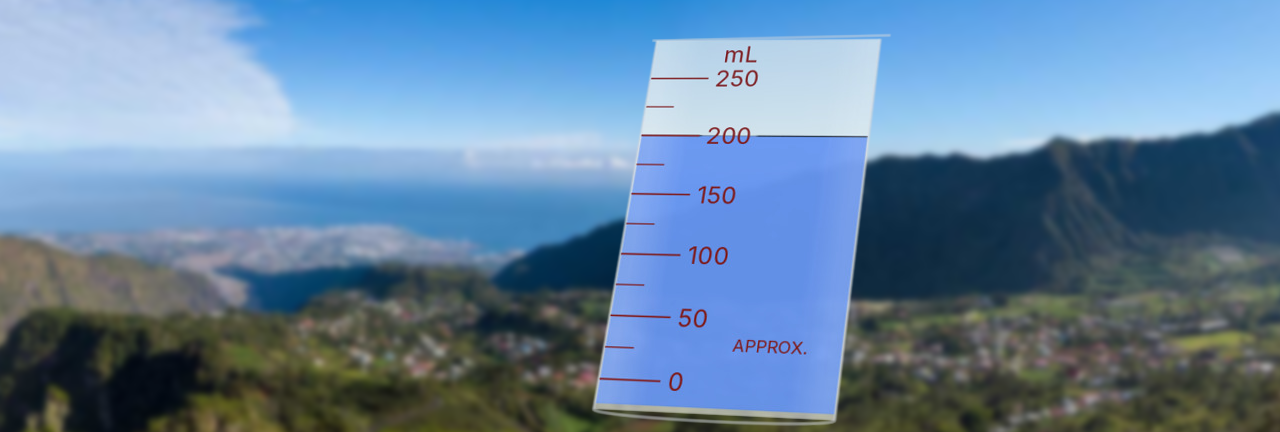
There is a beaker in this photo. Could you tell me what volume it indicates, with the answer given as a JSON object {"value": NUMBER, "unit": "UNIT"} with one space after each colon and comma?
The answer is {"value": 200, "unit": "mL"}
